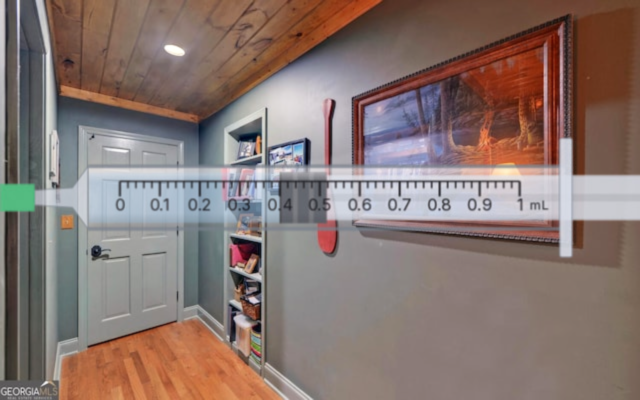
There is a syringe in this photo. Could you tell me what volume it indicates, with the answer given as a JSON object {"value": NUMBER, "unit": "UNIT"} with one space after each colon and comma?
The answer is {"value": 0.4, "unit": "mL"}
